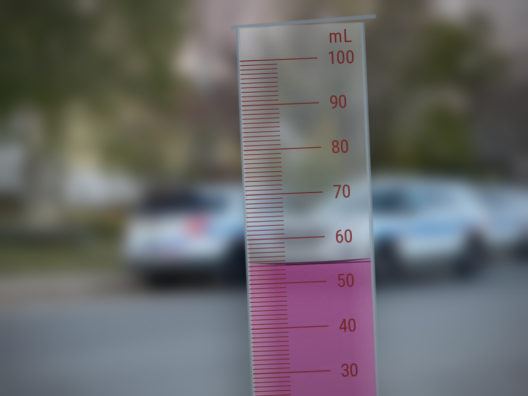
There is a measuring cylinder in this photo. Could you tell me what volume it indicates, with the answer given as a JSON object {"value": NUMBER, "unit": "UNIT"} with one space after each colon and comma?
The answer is {"value": 54, "unit": "mL"}
